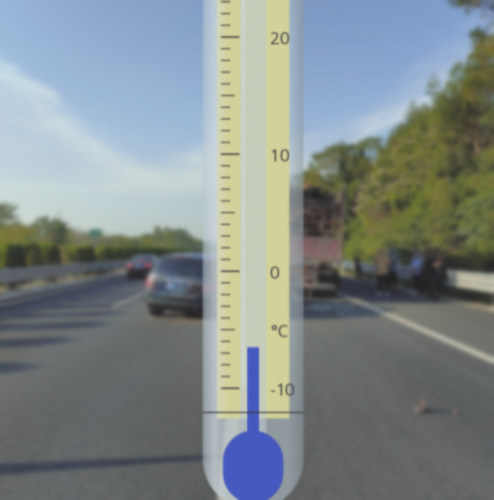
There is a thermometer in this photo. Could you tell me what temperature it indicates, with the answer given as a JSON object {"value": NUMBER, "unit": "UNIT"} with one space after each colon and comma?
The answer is {"value": -6.5, "unit": "°C"}
